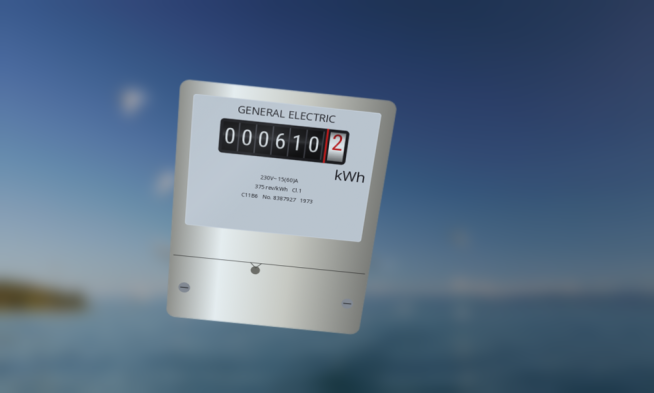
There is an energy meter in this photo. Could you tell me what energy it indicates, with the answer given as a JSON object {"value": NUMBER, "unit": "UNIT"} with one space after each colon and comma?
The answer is {"value": 610.2, "unit": "kWh"}
